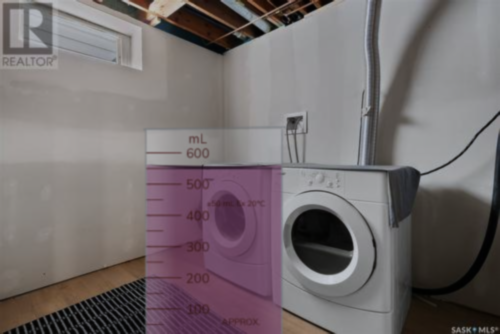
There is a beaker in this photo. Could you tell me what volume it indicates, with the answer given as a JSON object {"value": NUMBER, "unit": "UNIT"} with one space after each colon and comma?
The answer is {"value": 550, "unit": "mL"}
